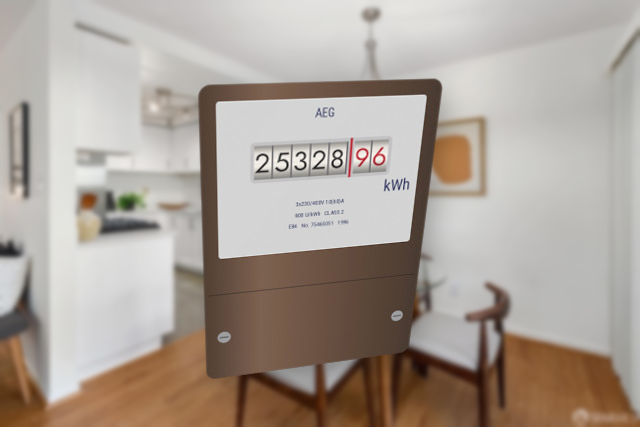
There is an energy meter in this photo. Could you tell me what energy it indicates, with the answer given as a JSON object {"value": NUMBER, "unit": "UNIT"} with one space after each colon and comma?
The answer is {"value": 25328.96, "unit": "kWh"}
